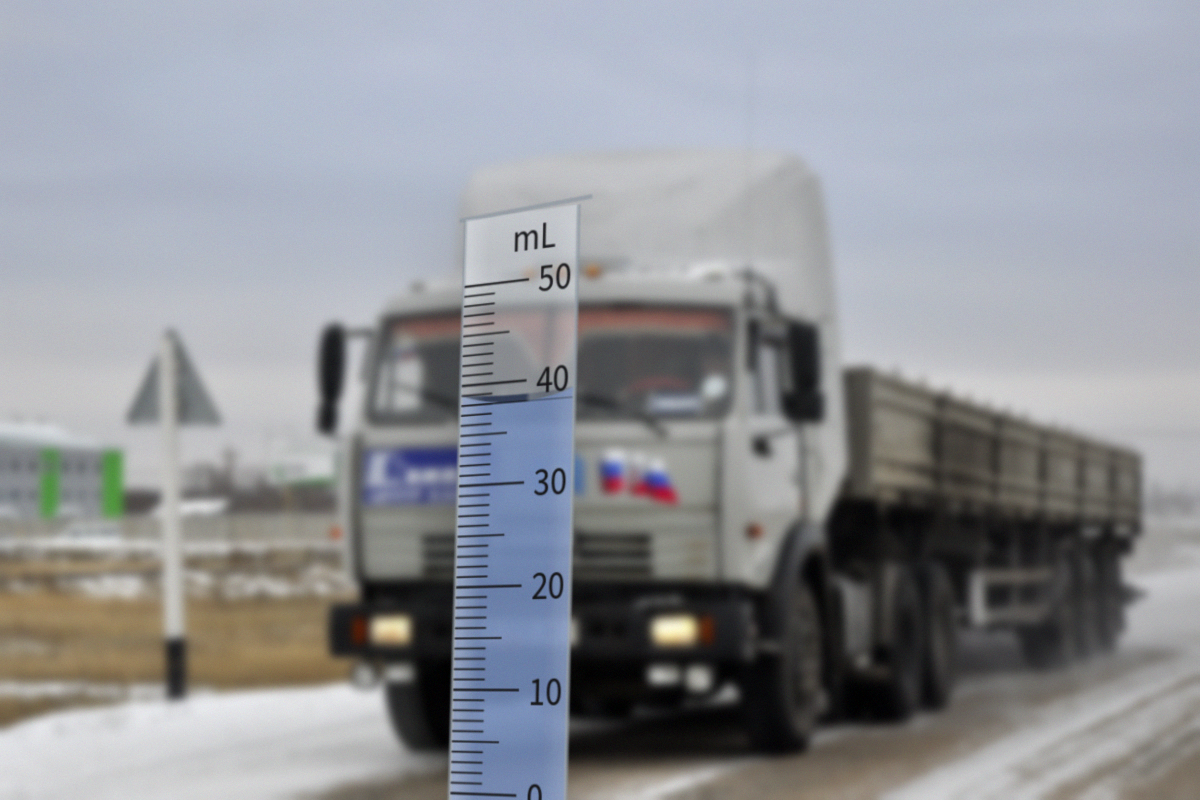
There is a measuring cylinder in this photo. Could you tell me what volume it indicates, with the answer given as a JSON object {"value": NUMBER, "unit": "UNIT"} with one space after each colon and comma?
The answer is {"value": 38, "unit": "mL"}
